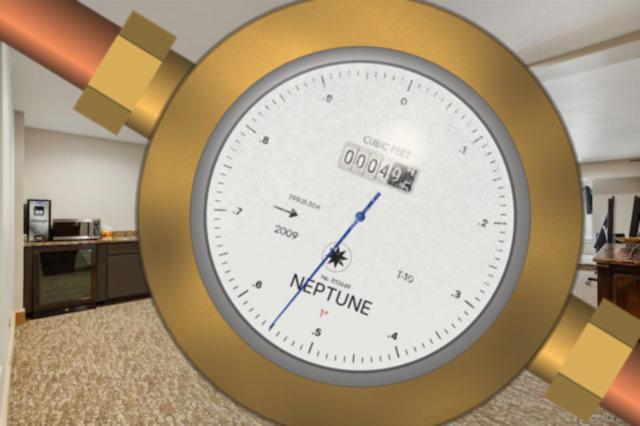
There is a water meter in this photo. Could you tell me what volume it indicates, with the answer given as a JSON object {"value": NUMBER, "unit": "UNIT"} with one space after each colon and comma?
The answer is {"value": 494.55, "unit": "ft³"}
